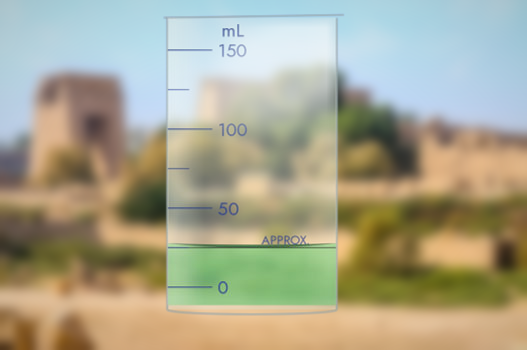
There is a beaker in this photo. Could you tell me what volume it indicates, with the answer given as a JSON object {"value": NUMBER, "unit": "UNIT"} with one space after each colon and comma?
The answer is {"value": 25, "unit": "mL"}
